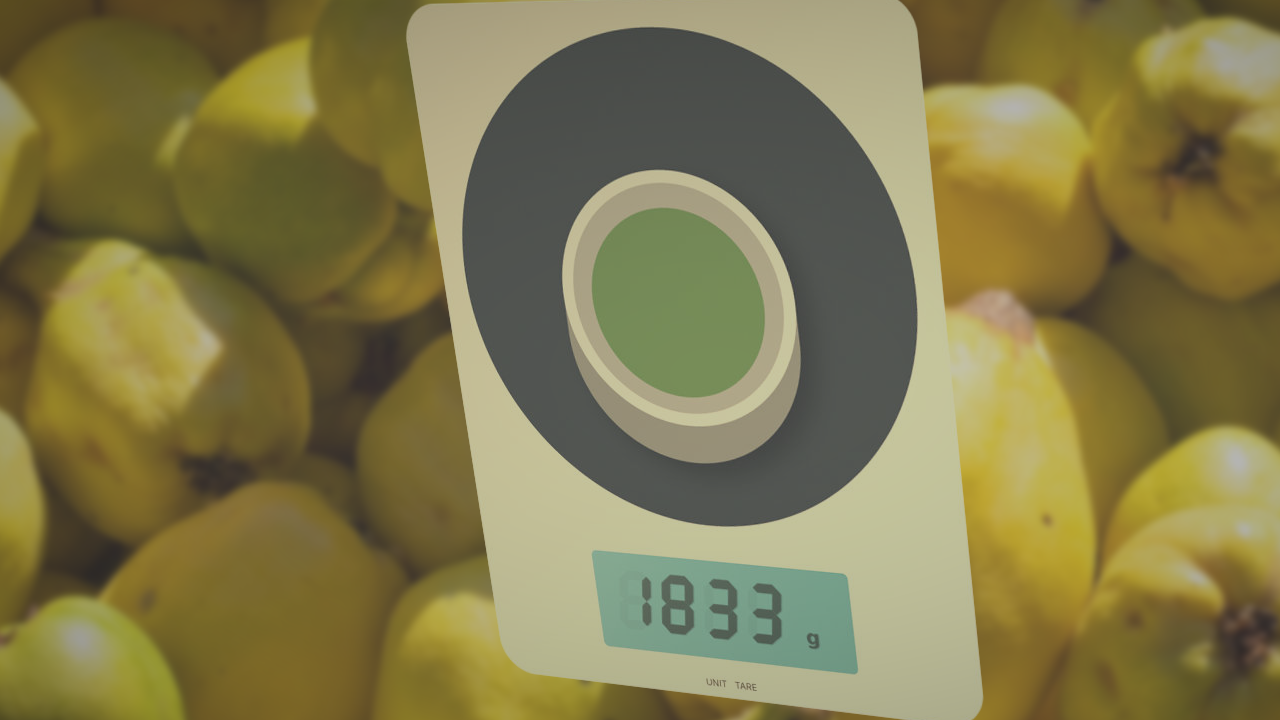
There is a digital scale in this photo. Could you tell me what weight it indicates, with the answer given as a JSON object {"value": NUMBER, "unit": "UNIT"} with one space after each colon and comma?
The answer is {"value": 1833, "unit": "g"}
